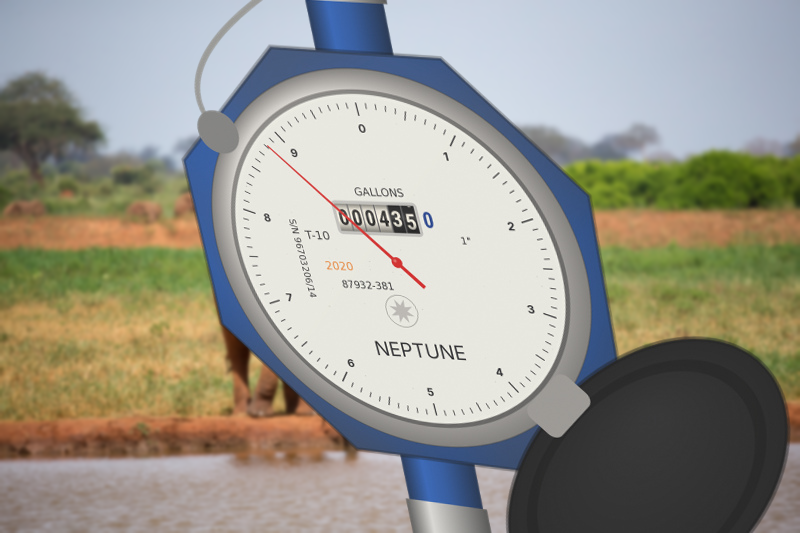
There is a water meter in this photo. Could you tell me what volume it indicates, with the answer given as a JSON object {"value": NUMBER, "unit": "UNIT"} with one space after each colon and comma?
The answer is {"value": 4348.8, "unit": "gal"}
